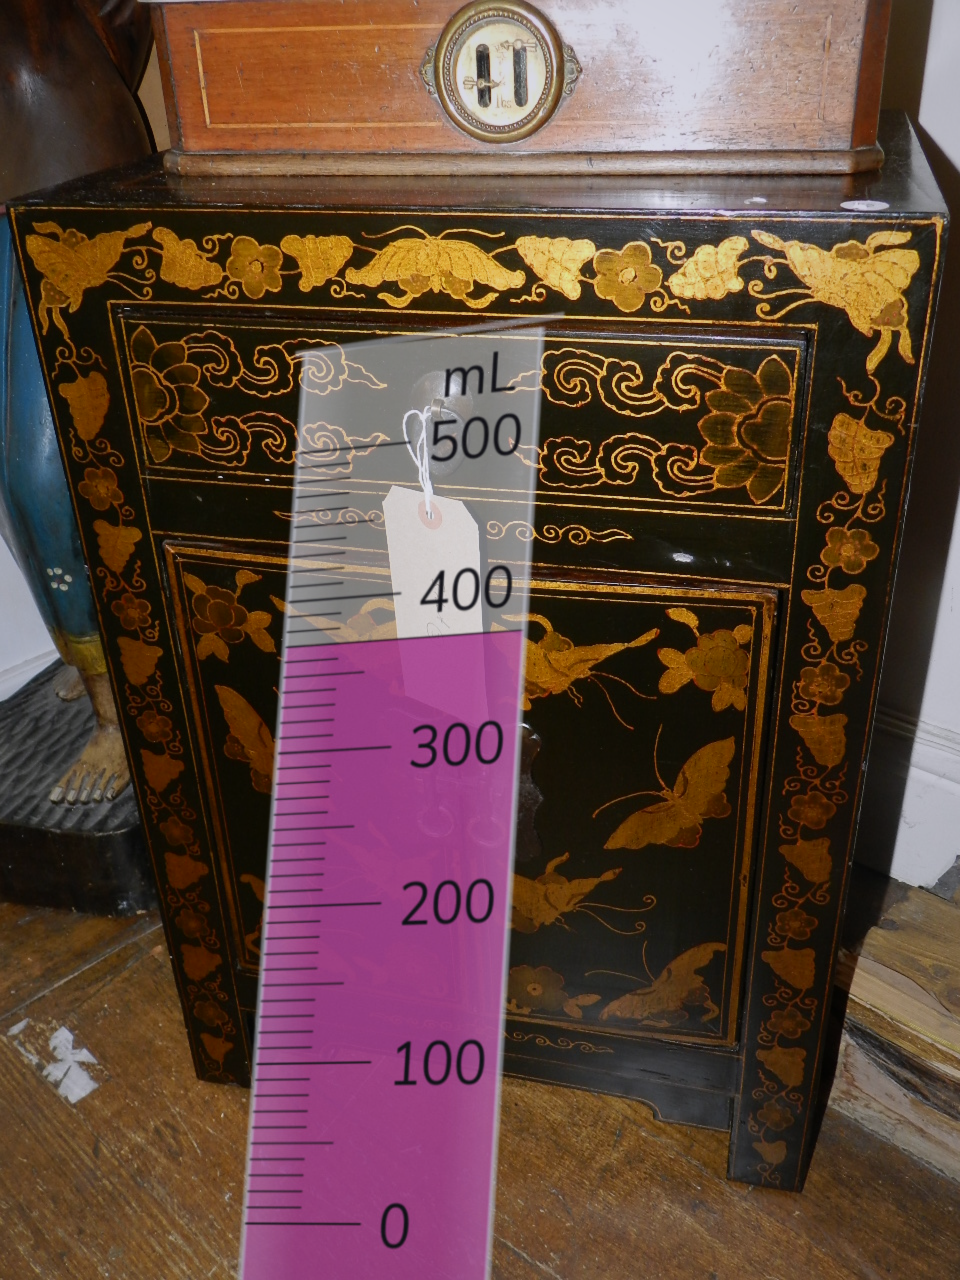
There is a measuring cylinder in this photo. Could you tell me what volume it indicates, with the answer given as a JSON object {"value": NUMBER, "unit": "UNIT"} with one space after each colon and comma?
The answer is {"value": 370, "unit": "mL"}
